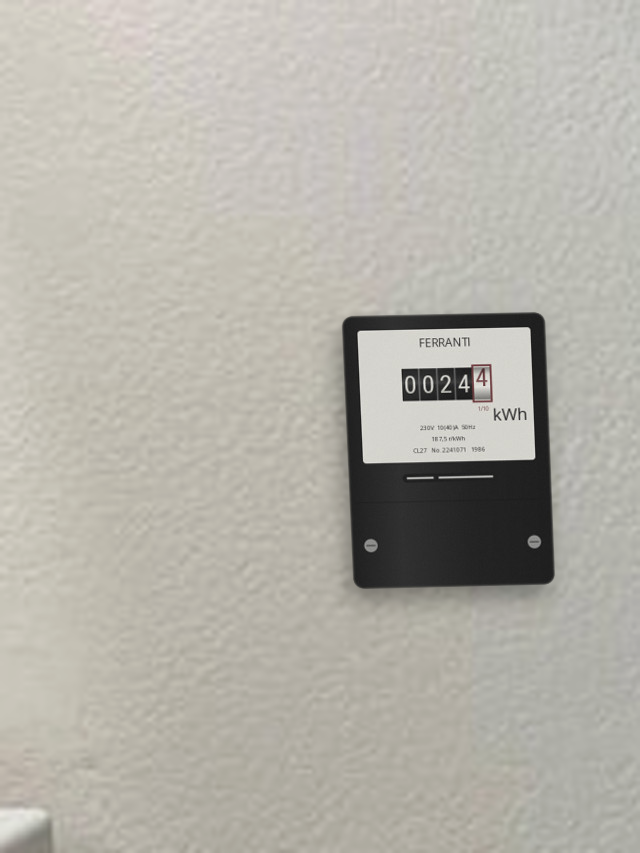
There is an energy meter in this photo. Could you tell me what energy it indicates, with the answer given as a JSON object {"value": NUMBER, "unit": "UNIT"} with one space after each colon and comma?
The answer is {"value": 24.4, "unit": "kWh"}
